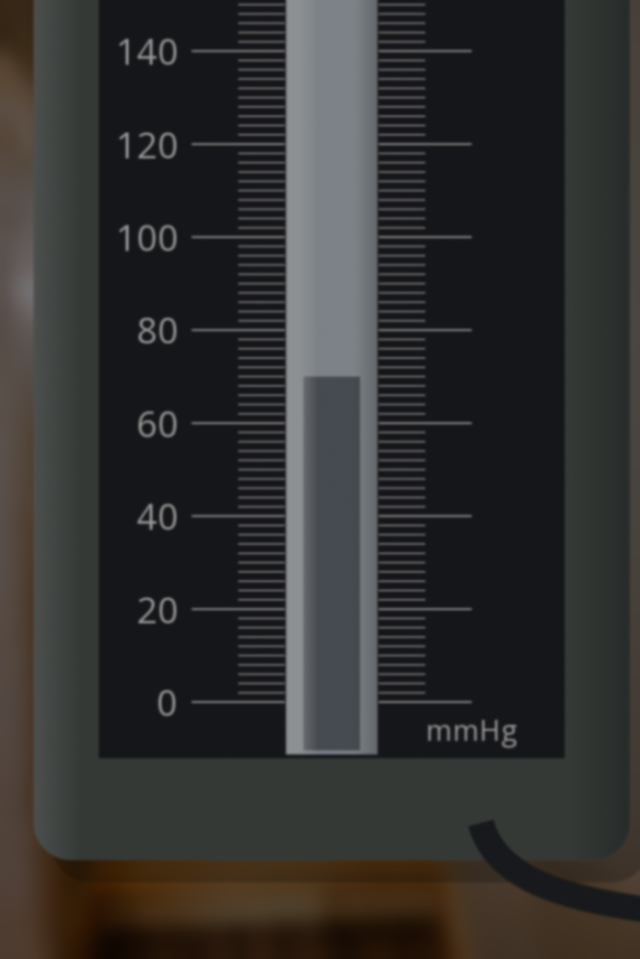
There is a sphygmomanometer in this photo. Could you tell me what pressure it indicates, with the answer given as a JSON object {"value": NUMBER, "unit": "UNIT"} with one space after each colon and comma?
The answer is {"value": 70, "unit": "mmHg"}
